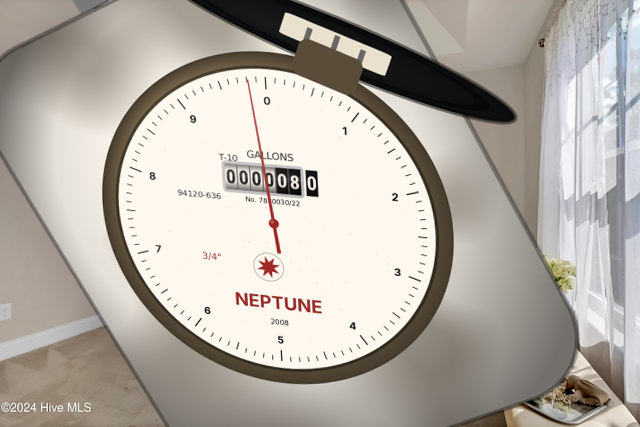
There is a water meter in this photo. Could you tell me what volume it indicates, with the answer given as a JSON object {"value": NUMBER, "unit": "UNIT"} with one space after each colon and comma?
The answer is {"value": 79.8, "unit": "gal"}
